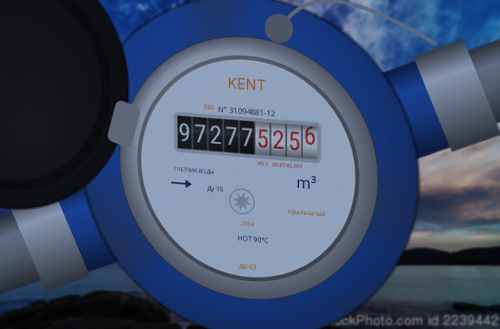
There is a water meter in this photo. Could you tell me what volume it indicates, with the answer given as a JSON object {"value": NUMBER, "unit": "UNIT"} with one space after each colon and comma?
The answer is {"value": 97277.5256, "unit": "m³"}
